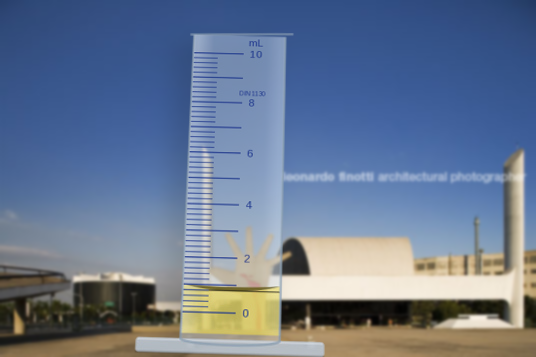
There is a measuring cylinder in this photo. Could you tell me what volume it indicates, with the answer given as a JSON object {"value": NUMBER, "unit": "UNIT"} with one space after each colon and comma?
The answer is {"value": 0.8, "unit": "mL"}
